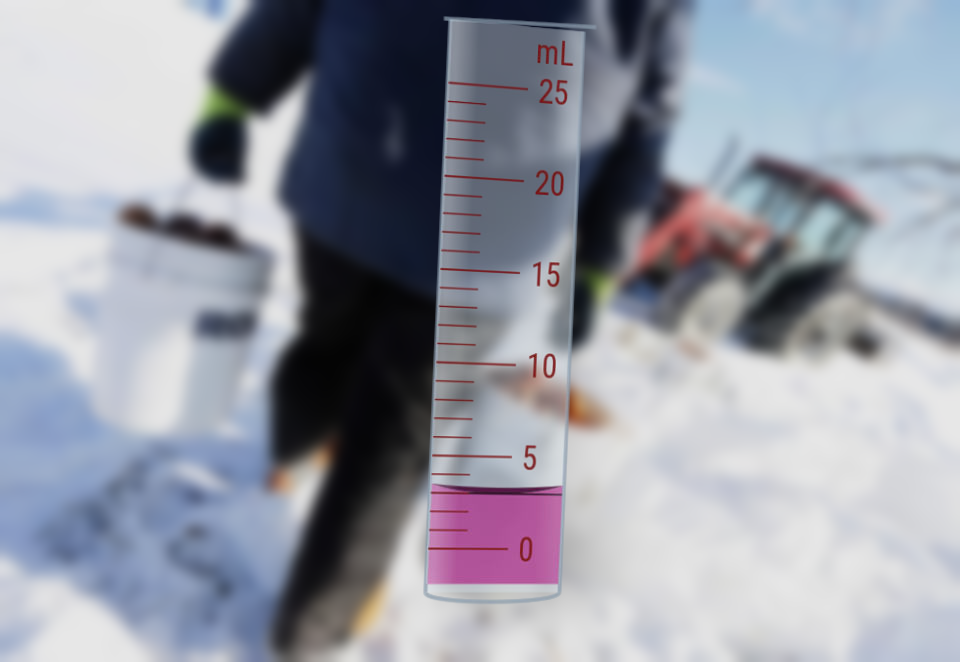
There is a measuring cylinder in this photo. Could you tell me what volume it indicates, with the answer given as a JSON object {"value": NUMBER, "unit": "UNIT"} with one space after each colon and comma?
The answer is {"value": 3, "unit": "mL"}
